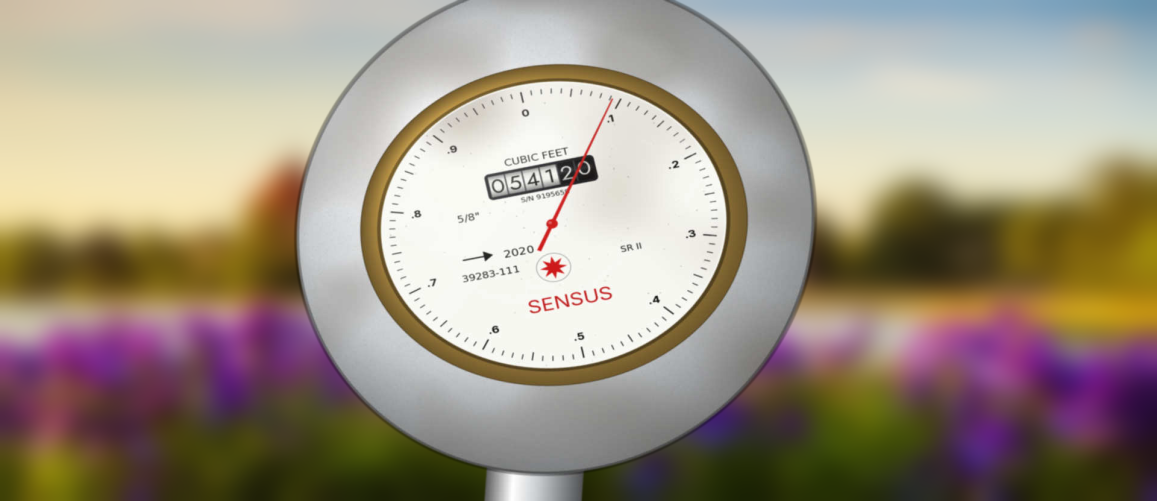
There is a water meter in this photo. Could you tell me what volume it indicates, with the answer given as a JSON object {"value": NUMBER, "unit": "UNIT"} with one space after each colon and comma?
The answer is {"value": 54120.09, "unit": "ft³"}
